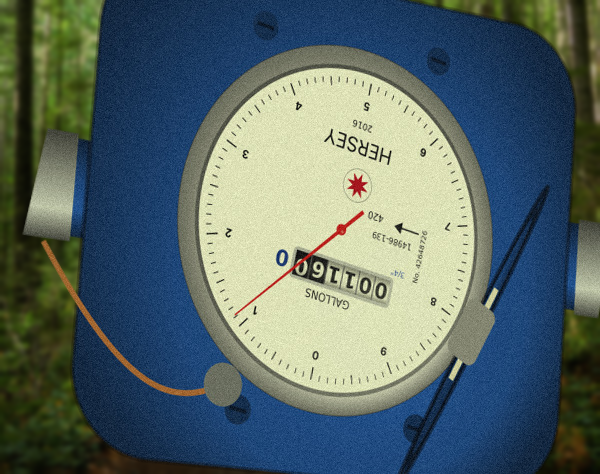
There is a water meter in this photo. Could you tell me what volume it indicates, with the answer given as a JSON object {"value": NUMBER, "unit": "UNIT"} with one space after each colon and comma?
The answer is {"value": 11601.1, "unit": "gal"}
